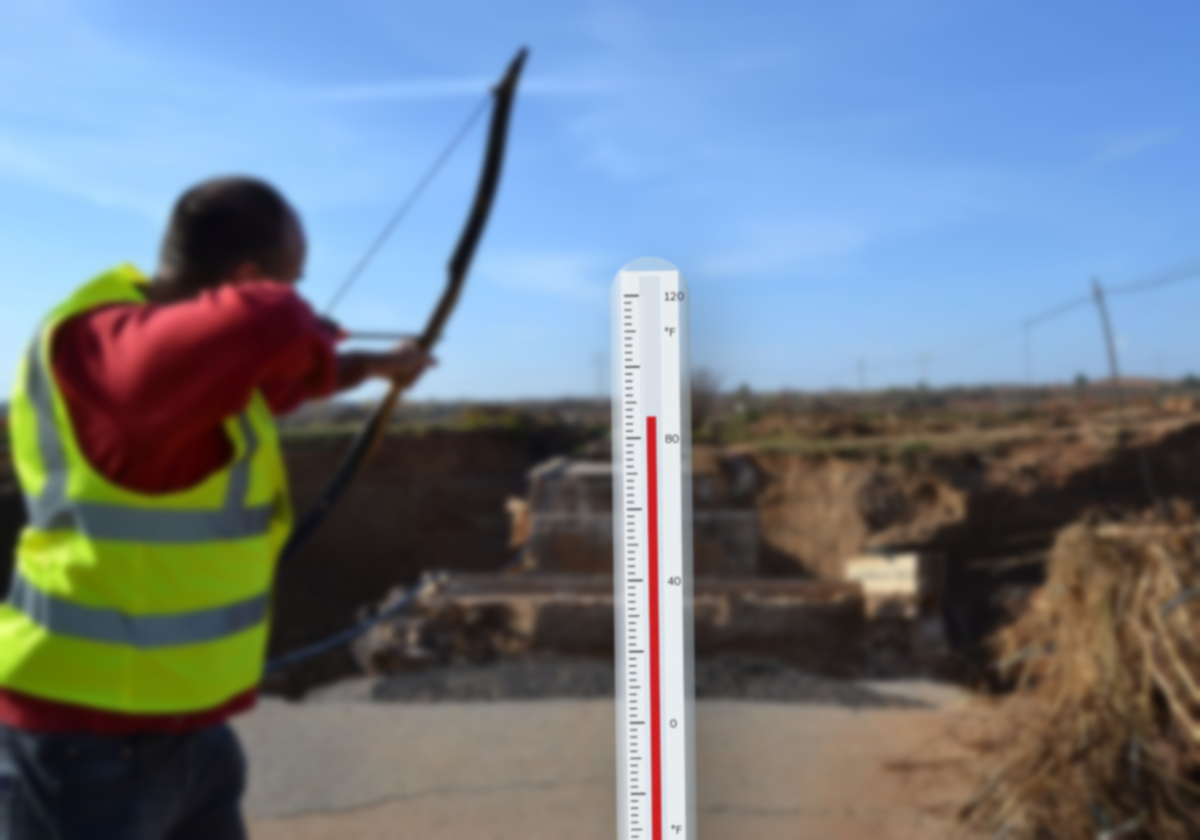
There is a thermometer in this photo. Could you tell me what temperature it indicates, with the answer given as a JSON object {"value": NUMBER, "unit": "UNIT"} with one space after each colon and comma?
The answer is {"value": 86, "unit": "°F"}
